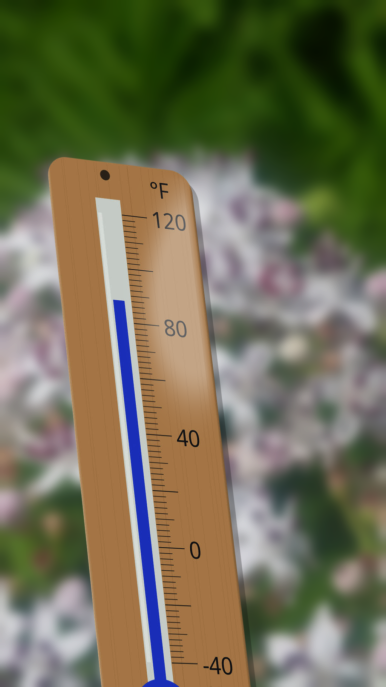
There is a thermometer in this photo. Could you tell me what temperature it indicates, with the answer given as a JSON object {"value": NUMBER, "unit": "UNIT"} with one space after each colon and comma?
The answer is {"value": 88, "unit": "°F"}
